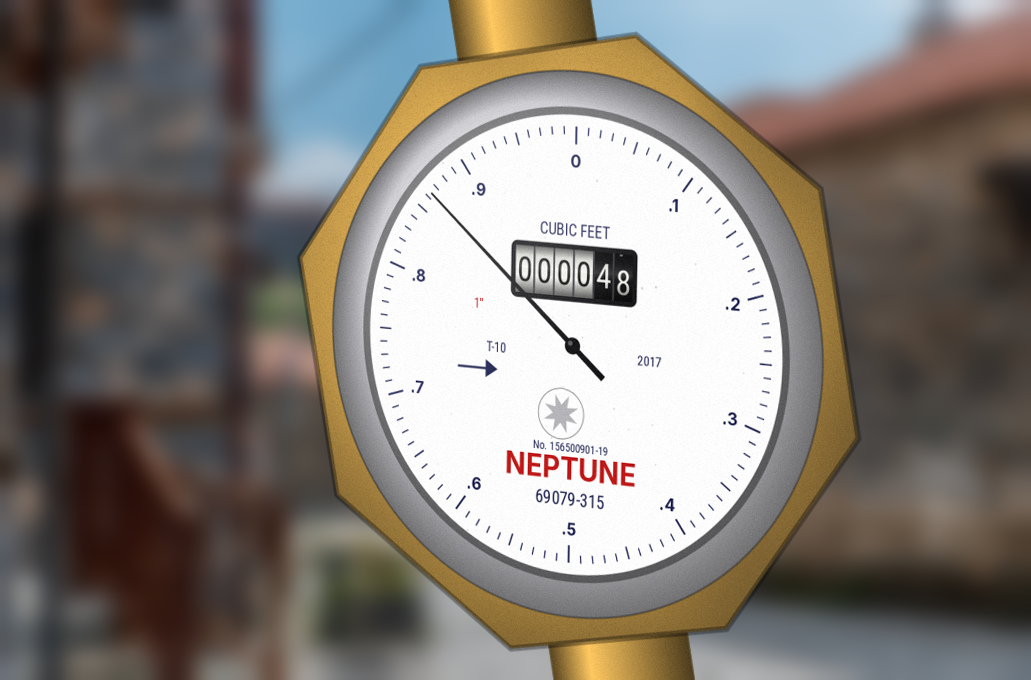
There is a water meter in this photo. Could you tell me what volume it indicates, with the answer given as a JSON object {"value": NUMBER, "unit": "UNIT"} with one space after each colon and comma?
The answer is {"value": 47.86, "unit": "ft³"}
